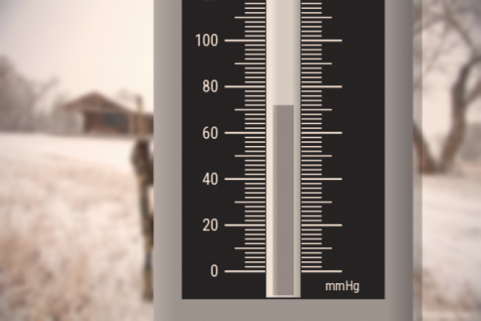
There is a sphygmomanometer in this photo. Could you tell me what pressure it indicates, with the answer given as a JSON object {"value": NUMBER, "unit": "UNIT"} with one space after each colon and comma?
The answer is {"value": 72, "unit": "mmHg"}
